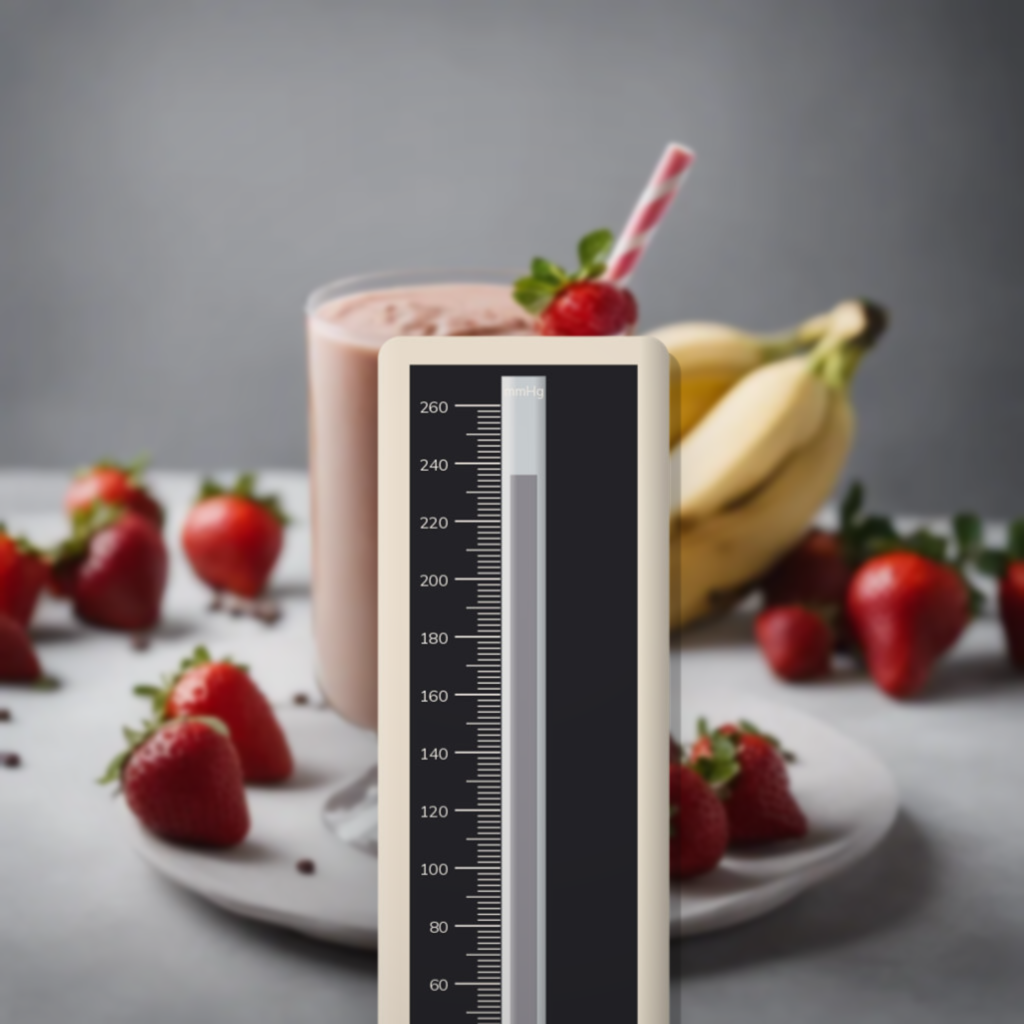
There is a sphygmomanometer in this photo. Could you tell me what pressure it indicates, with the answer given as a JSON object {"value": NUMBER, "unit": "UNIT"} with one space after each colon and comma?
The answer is {"value": 236, "unit": "mmHg"}
